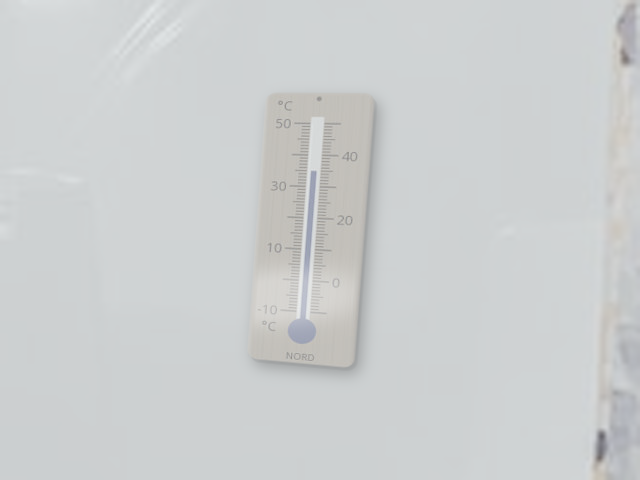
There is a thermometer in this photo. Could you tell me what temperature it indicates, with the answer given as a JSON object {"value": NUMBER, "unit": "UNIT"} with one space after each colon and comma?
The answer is {"value": 35, "unit": "°C"}
